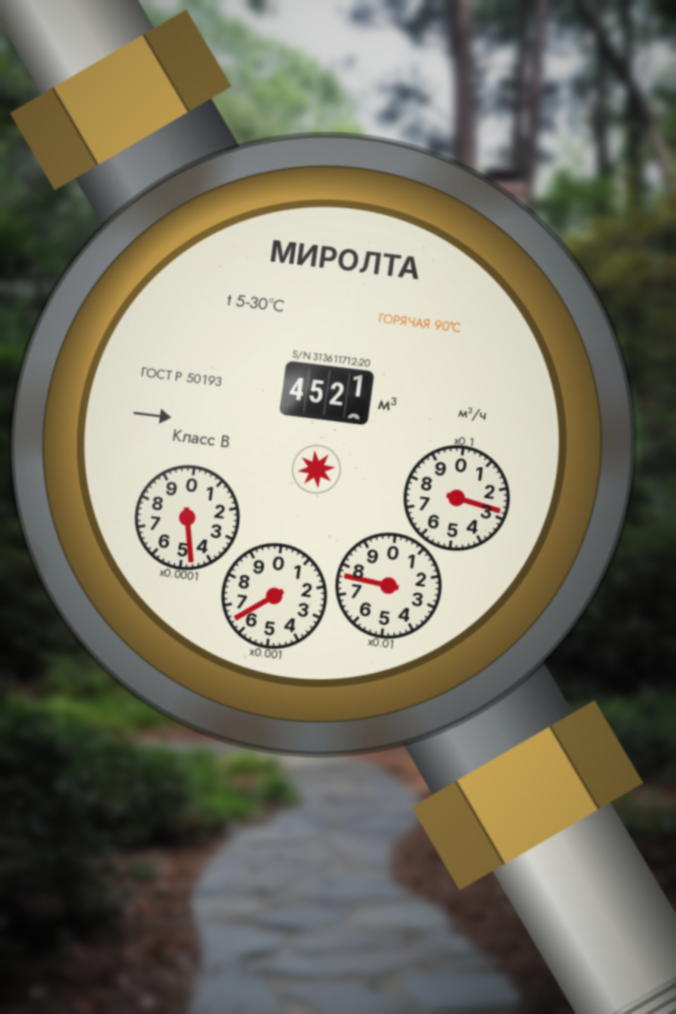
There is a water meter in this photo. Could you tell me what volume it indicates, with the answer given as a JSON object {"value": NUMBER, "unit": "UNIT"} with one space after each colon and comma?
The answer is {"value": 4521.2764, "unit": "m³"}
